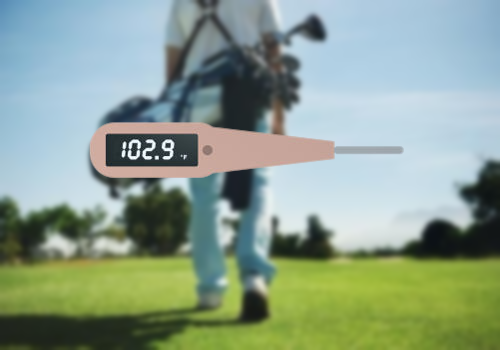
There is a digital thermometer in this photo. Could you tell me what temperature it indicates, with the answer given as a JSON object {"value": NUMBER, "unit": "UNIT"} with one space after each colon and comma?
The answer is {"value": 102.9, "unit": "°F"}
